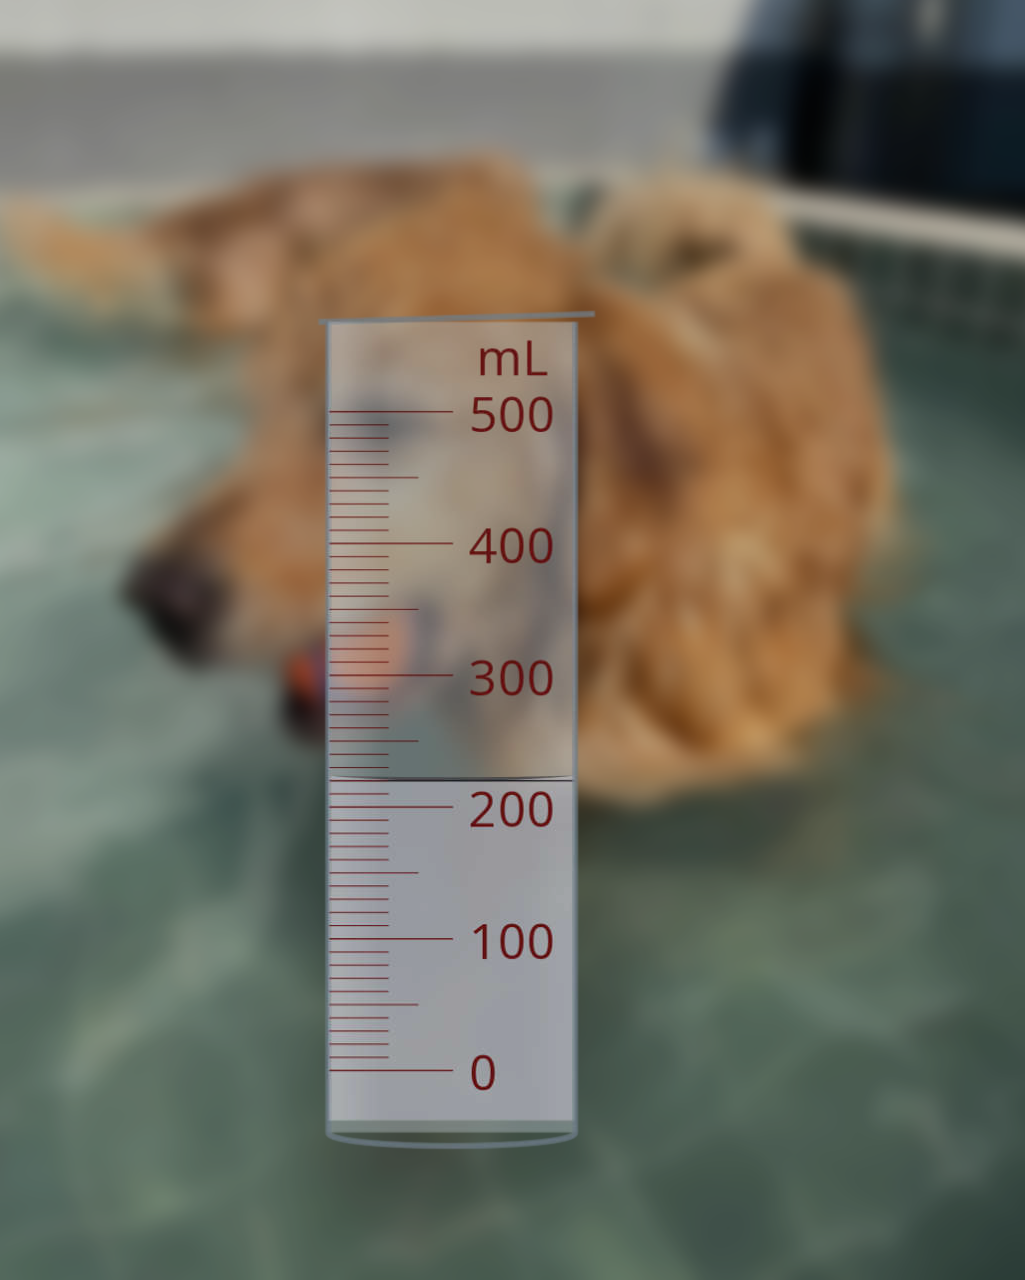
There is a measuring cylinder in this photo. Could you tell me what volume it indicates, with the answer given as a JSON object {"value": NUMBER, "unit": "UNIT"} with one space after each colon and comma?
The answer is {"value": 220, "unit": "mL"}
